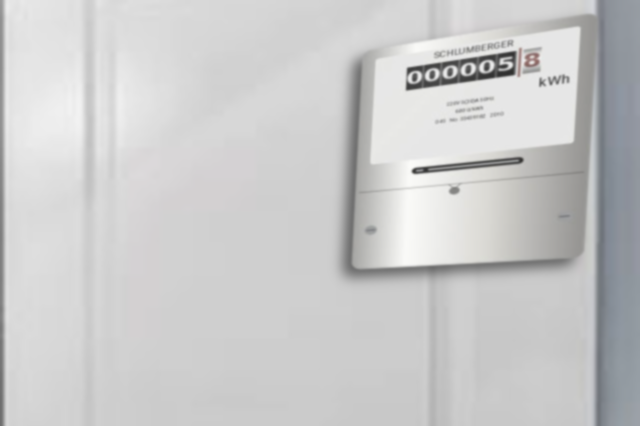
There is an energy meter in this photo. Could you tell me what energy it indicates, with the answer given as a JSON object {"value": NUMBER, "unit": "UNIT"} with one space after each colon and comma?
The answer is {"value": 5.8, "unit": "kWh"}
